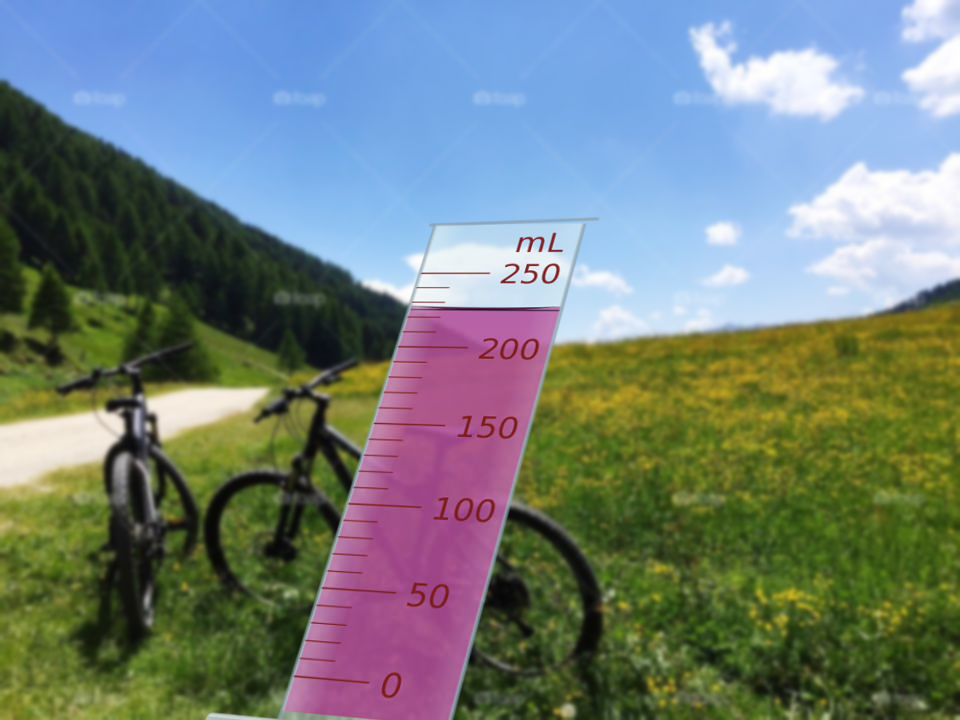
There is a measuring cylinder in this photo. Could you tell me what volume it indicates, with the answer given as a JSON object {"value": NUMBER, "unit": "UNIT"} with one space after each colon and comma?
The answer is {"value": 225, "unit": "mL"}
